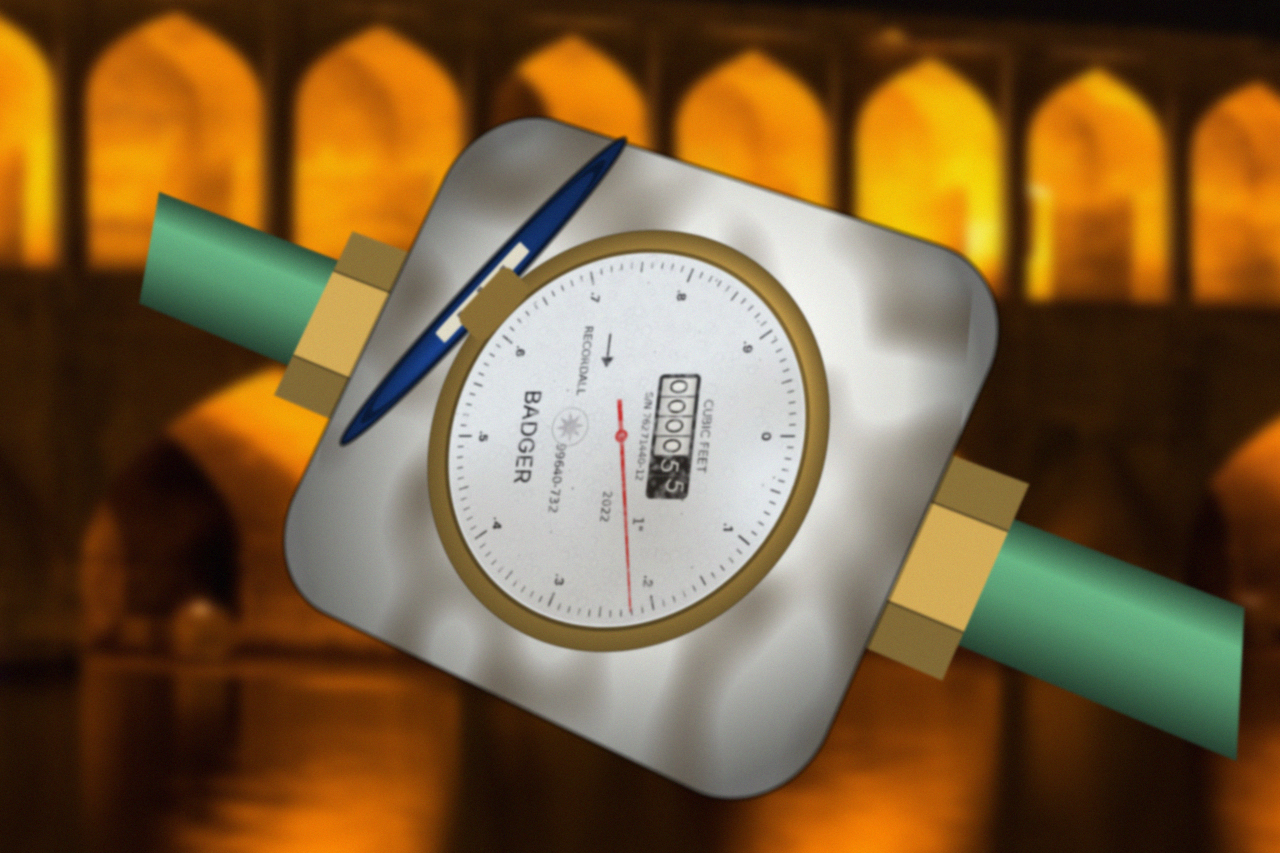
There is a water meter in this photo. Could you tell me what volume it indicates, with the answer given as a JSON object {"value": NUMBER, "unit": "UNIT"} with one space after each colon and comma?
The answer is {"value": 55.22, "unit": "ft³"}
